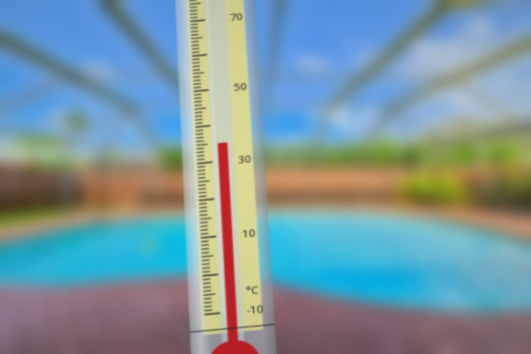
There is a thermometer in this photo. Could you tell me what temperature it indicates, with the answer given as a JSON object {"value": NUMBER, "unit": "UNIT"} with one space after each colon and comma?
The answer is {"value": 35, "unit": "°C"}
